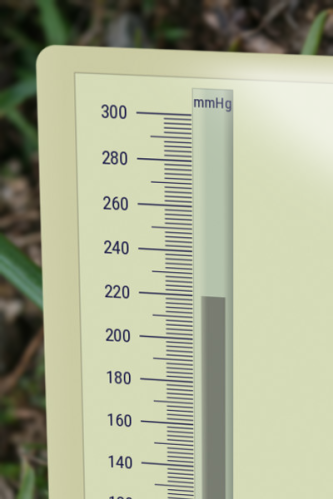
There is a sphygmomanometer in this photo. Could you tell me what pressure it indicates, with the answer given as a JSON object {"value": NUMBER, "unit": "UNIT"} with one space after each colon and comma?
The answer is {"value": 220, "unit": "mmHg"}
